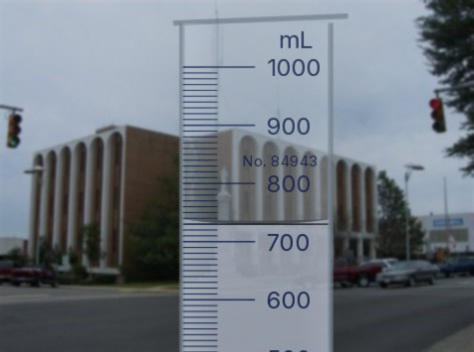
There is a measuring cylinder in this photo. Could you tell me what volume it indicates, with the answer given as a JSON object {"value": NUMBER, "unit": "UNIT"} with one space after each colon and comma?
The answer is {"value": 730, "unit": "mL"}
